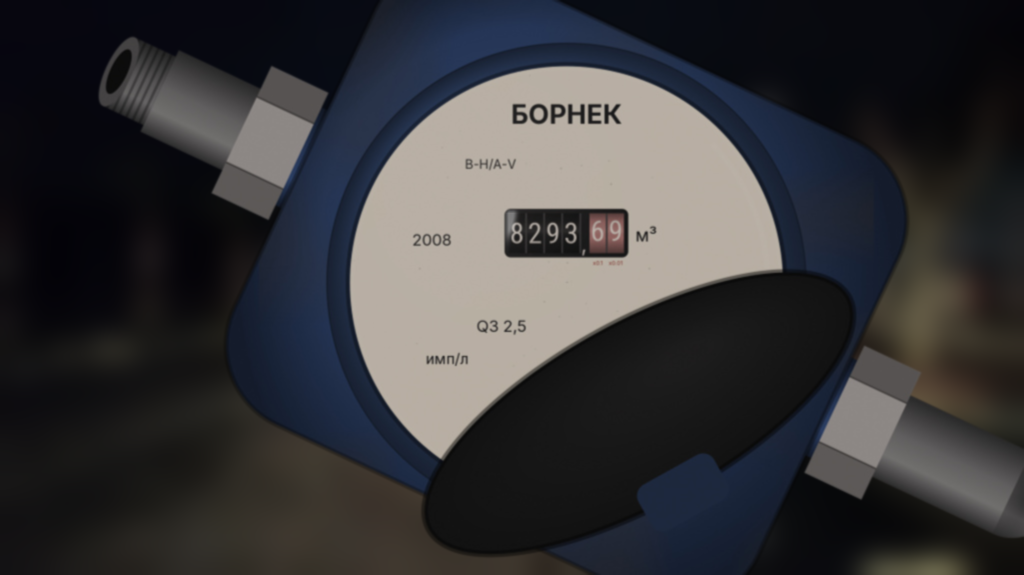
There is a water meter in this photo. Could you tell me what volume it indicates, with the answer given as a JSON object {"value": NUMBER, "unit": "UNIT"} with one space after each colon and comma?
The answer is {"value": 8293.69, "unit": "m³"}
